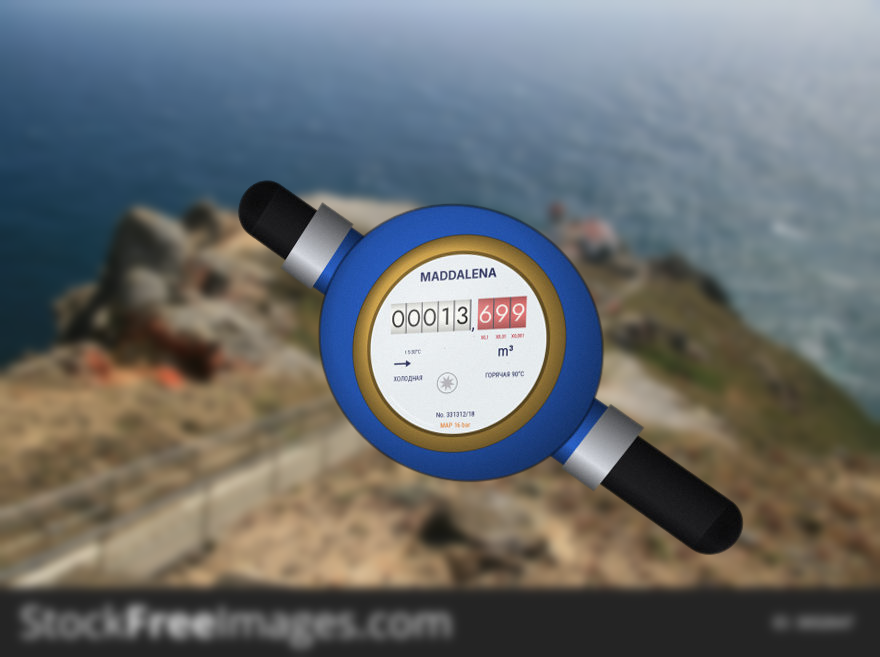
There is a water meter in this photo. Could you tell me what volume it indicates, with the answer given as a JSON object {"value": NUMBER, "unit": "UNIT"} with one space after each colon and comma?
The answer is {"value": 13.699, "unit": "m³"}
